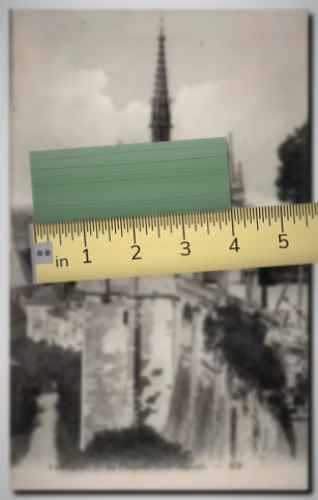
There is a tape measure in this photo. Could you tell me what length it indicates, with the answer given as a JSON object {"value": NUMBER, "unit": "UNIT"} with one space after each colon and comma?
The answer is {"value": 4, "unit": "in"}
